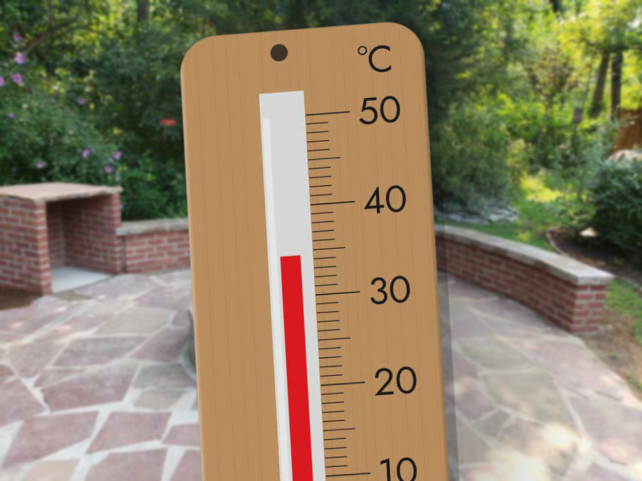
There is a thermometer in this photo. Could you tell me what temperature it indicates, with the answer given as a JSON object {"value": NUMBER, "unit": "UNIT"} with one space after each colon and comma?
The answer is {"value": 34.5, "unit": "°C"}
